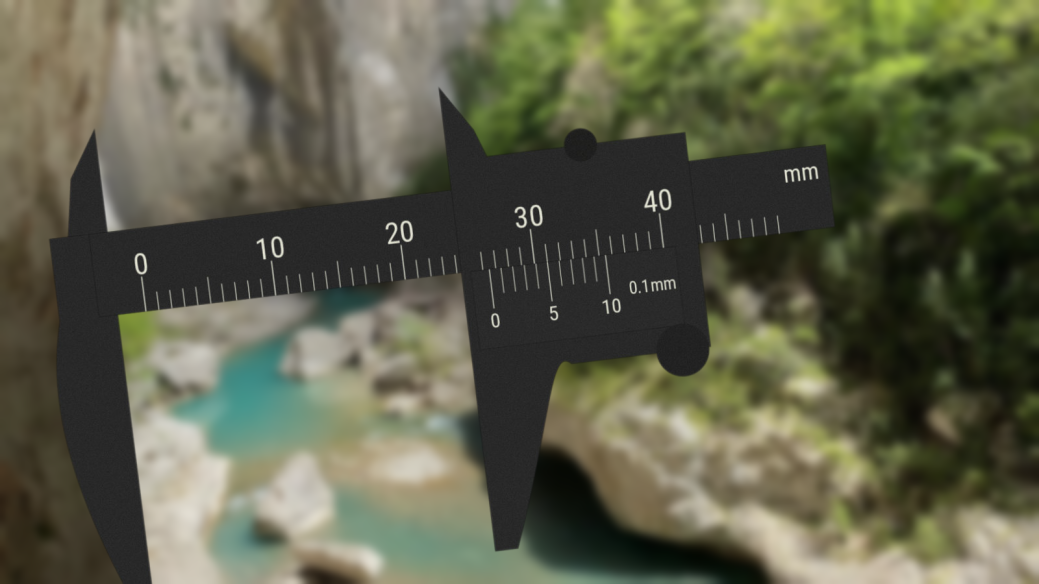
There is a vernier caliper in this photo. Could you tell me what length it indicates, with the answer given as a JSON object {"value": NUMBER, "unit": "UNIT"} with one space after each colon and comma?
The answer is {"value": 26.5, "unit": "mm"}
